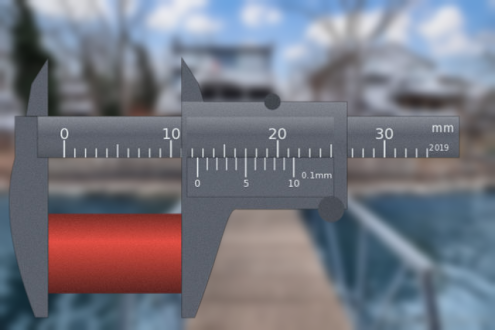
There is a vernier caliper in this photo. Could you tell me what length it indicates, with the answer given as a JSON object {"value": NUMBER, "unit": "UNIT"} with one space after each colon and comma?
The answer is {"value": 12.5, "unit": "mm"}
